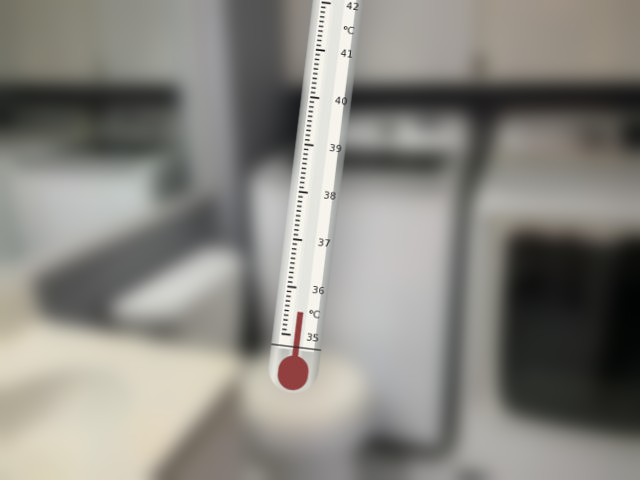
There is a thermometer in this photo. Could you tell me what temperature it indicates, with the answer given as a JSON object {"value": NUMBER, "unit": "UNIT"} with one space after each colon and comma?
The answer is {"value": 35.5, "unit": "°C"}
